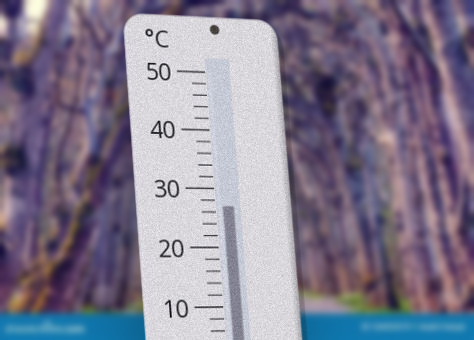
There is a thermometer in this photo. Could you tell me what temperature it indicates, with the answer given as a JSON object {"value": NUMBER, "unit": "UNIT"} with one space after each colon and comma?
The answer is {"value": 27, "unit": "°C"}
